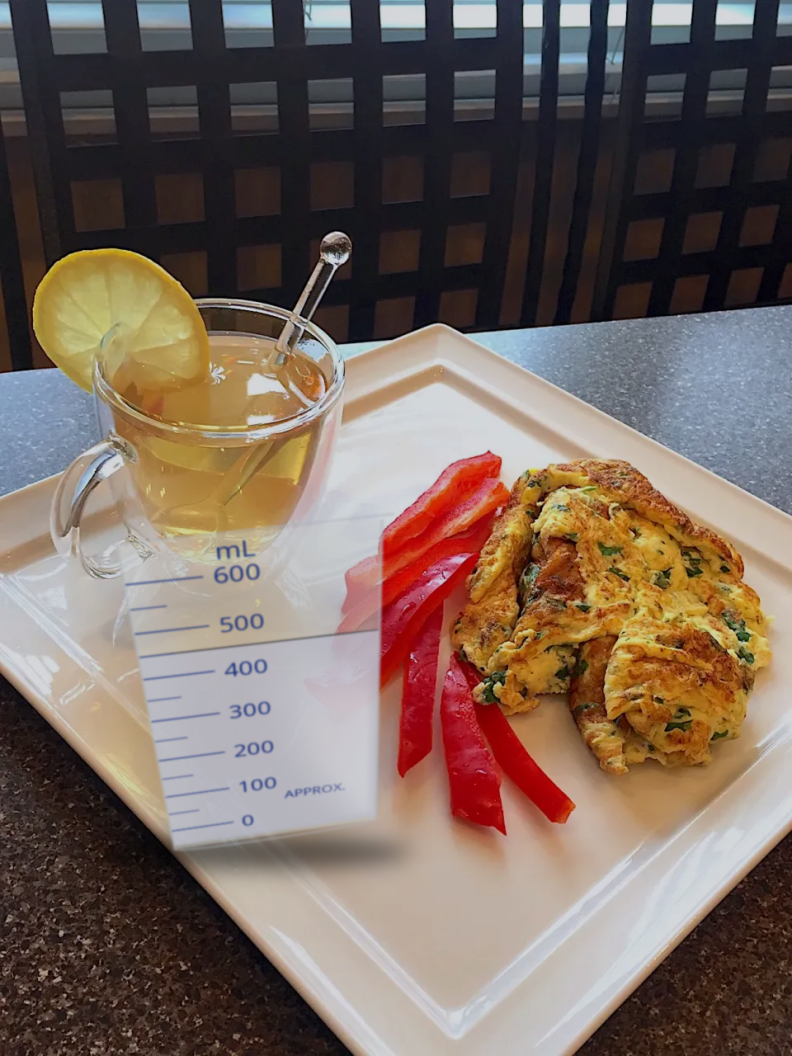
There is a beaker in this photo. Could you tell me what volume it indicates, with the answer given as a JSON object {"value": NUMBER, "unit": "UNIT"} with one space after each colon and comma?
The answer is {"value": 450, "unit": "mL"}
